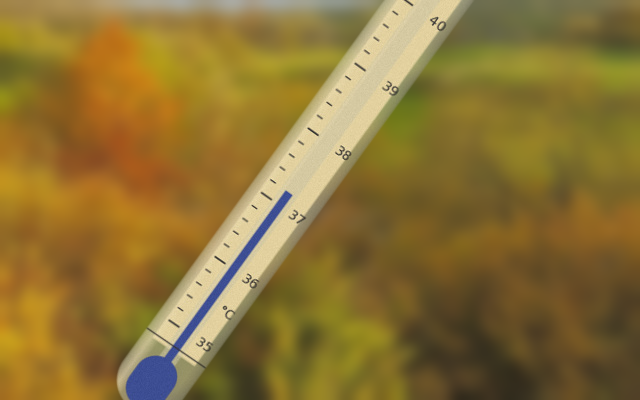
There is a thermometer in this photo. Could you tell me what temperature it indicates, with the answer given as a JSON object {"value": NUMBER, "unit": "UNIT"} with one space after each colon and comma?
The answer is {"value": 37.2, "unit": "°C"}
